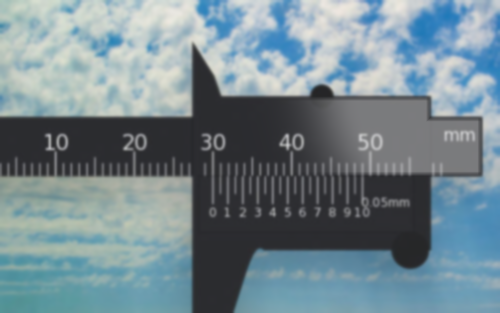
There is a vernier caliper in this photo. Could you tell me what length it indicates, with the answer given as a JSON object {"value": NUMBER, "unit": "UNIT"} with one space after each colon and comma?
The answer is {"value": 30.0, "unit": "mm"}
